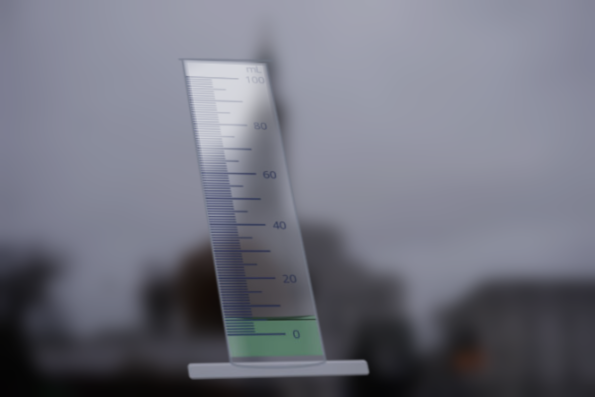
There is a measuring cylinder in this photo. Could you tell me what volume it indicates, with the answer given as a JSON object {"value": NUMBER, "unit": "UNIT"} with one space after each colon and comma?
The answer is {"value": 5, "unit": "mL"}
